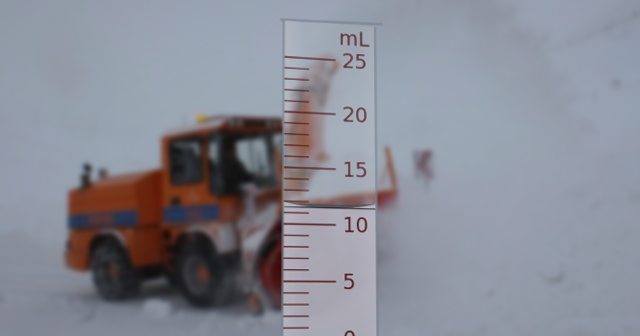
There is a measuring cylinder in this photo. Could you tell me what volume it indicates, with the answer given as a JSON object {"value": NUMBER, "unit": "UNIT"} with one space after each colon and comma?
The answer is {"value": 11.5, "unit": "mL"}
